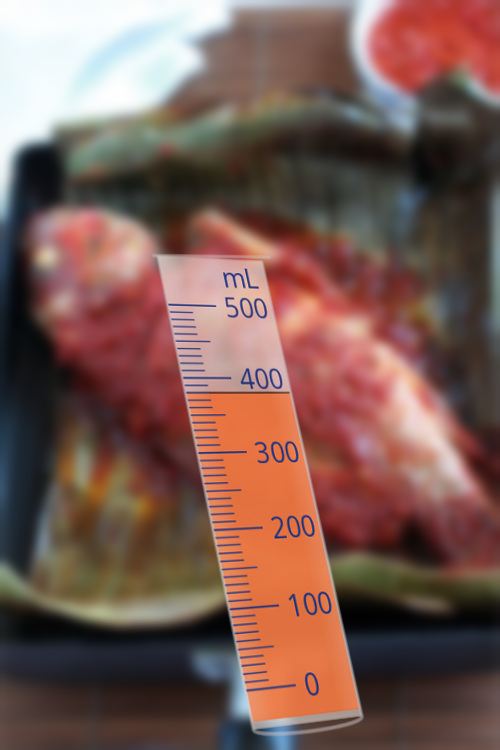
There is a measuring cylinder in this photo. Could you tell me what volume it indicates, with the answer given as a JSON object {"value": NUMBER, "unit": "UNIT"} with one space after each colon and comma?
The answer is {"value": 380, "unit": "mL"}
